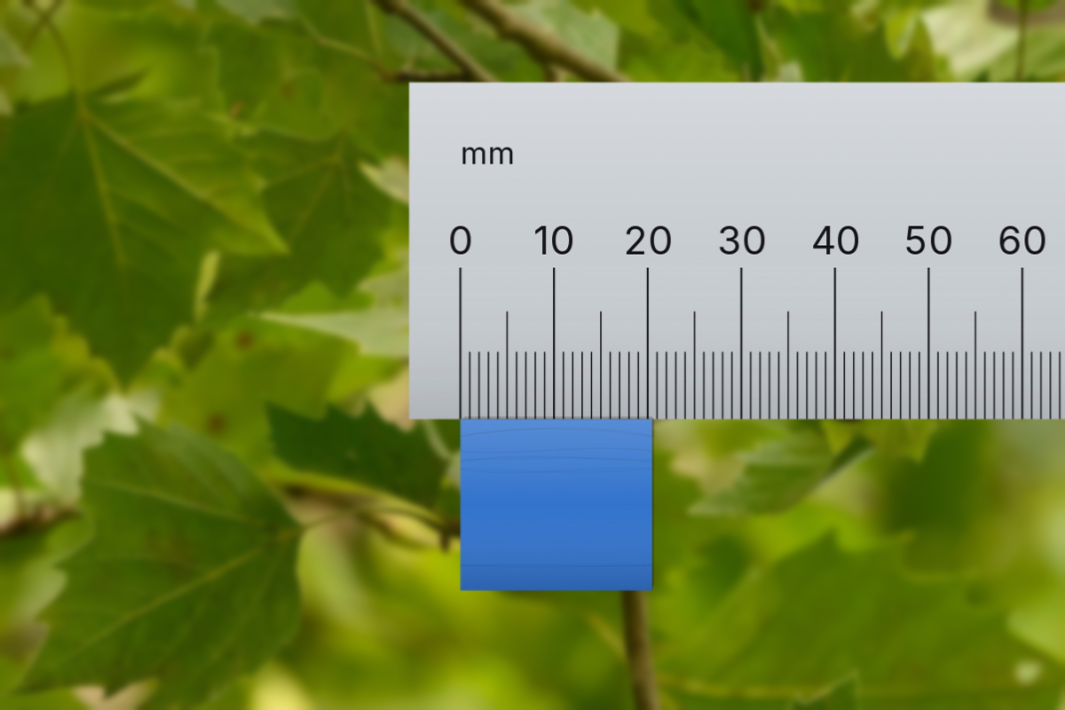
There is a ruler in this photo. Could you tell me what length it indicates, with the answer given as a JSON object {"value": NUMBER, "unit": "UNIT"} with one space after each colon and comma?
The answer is {"value": 20.5, "unit": "mm"}
